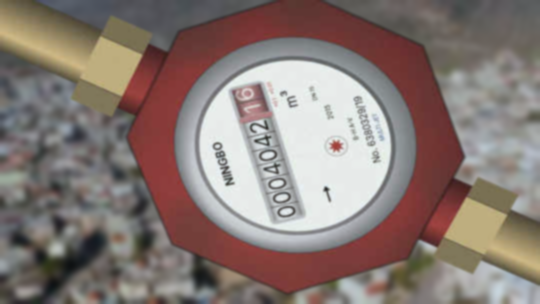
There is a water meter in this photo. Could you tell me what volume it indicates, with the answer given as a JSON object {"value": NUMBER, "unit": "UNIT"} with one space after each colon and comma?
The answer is {"value": 4042.16, "unit": "m³"}
